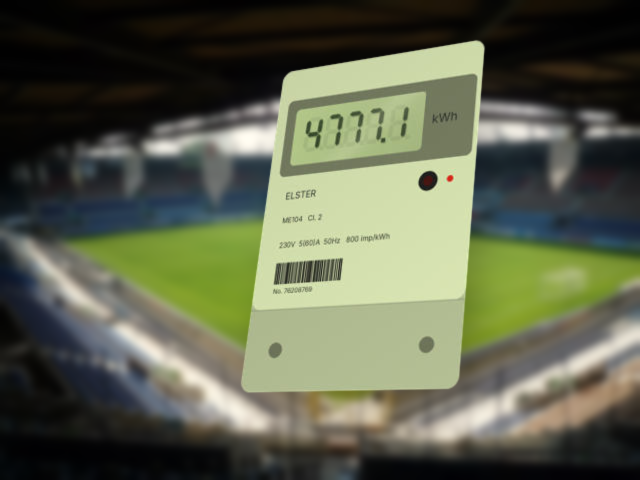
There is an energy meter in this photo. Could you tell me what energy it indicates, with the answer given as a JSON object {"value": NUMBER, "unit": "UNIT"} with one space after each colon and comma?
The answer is {"value": 4777.1, "unit": "kWh"}
